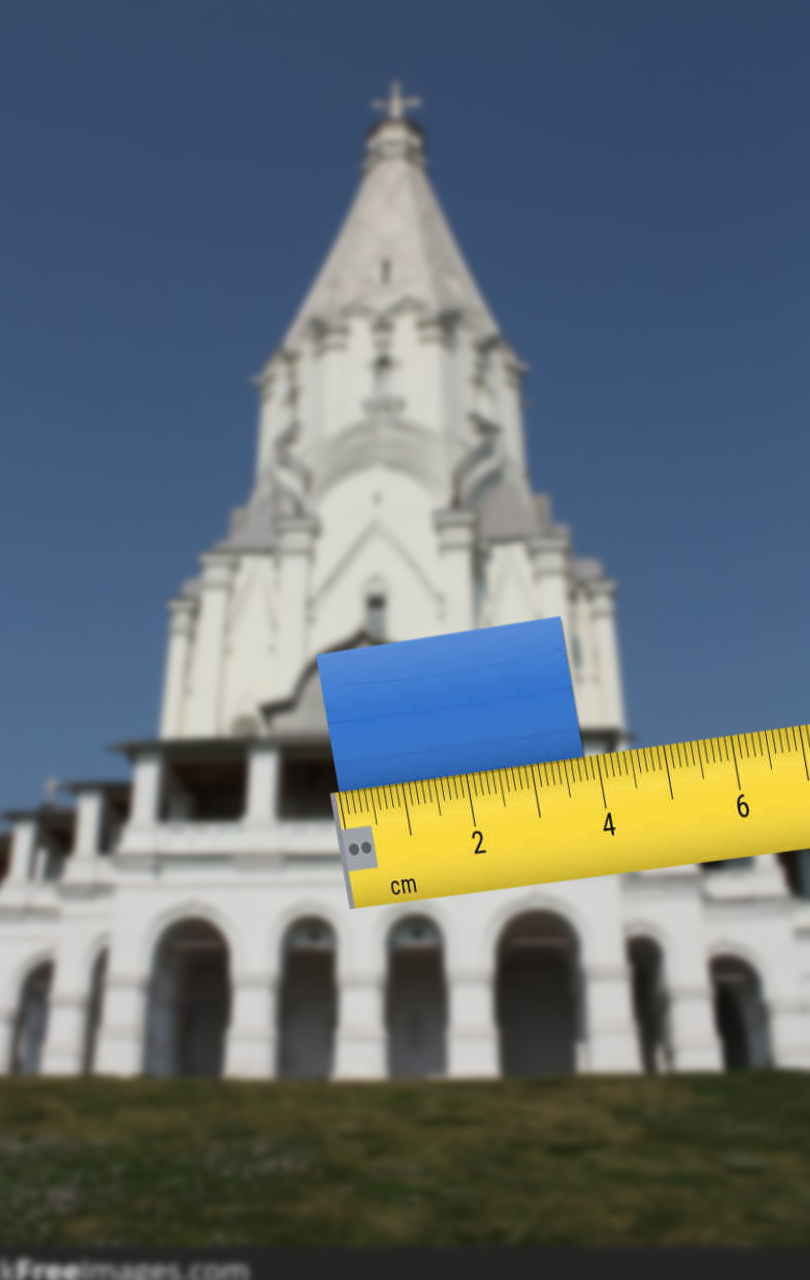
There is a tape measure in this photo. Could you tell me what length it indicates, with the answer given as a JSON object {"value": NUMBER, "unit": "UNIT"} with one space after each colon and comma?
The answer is {"value": 3.8, "unit": "cm"}
